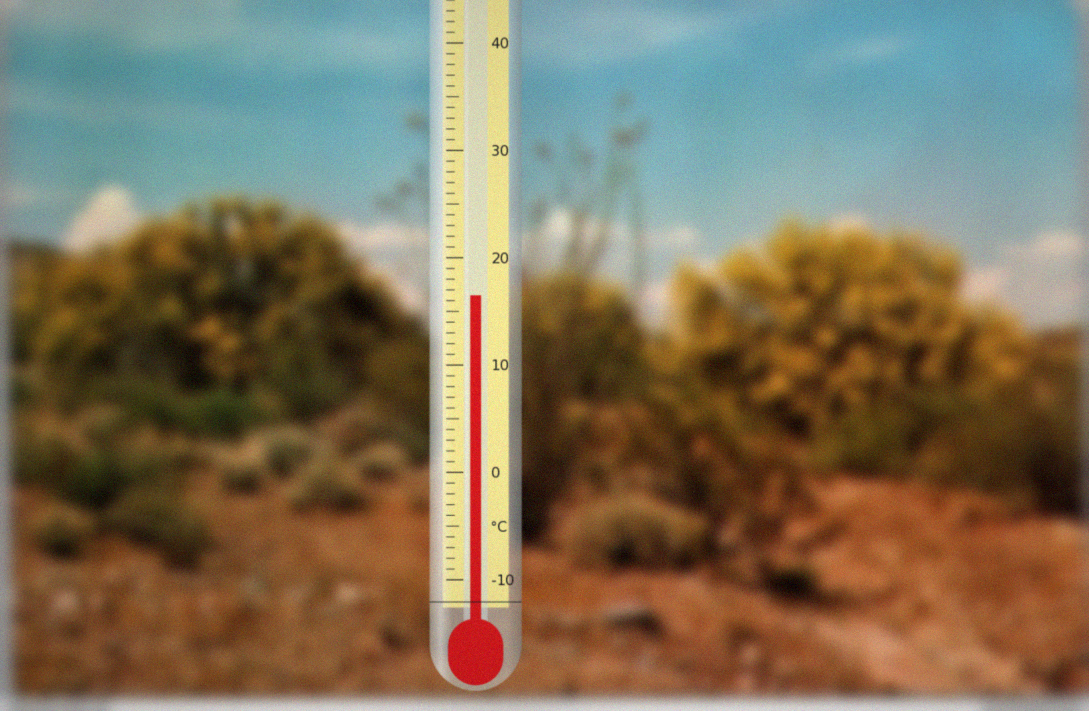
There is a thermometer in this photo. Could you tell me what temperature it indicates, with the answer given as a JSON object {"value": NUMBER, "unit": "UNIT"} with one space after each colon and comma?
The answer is {"value": 16.5, "unit": "°C"}
